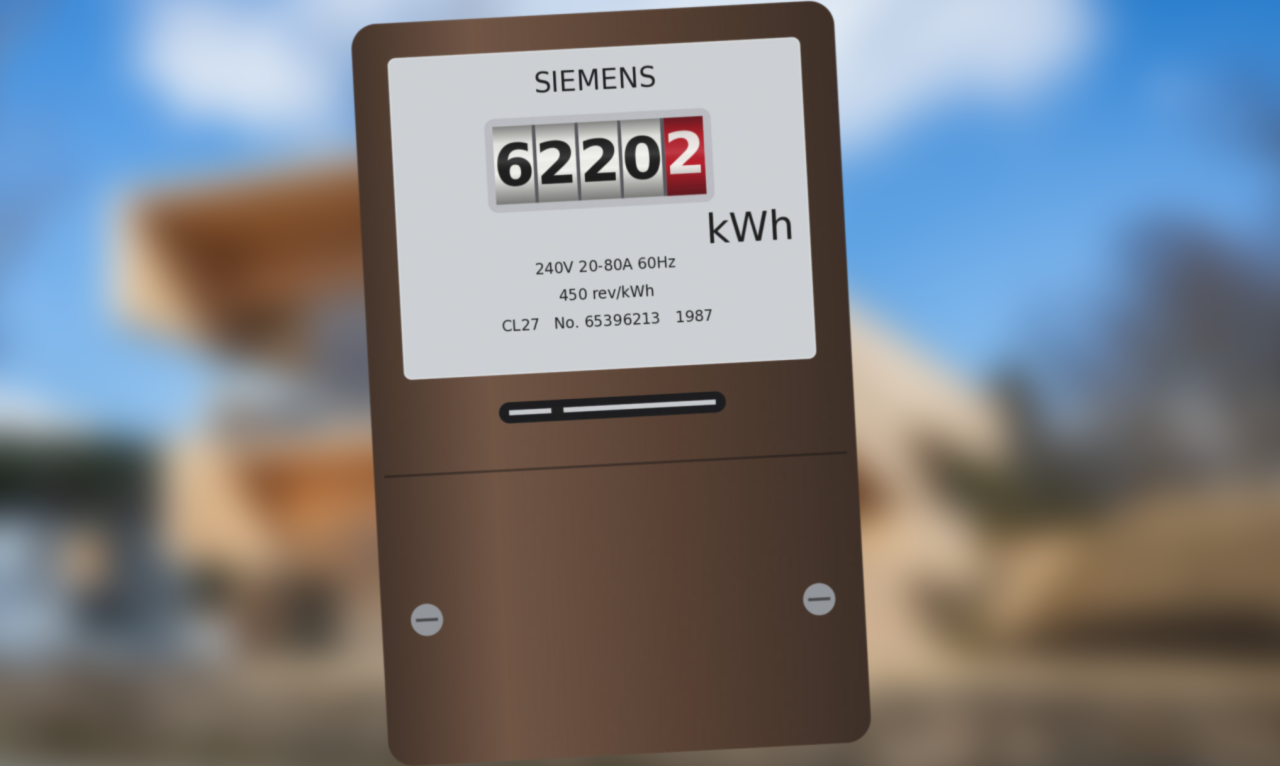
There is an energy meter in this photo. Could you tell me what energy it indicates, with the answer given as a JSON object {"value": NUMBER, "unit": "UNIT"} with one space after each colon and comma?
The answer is {"value": 6220.2, "unit": "kWh"}
